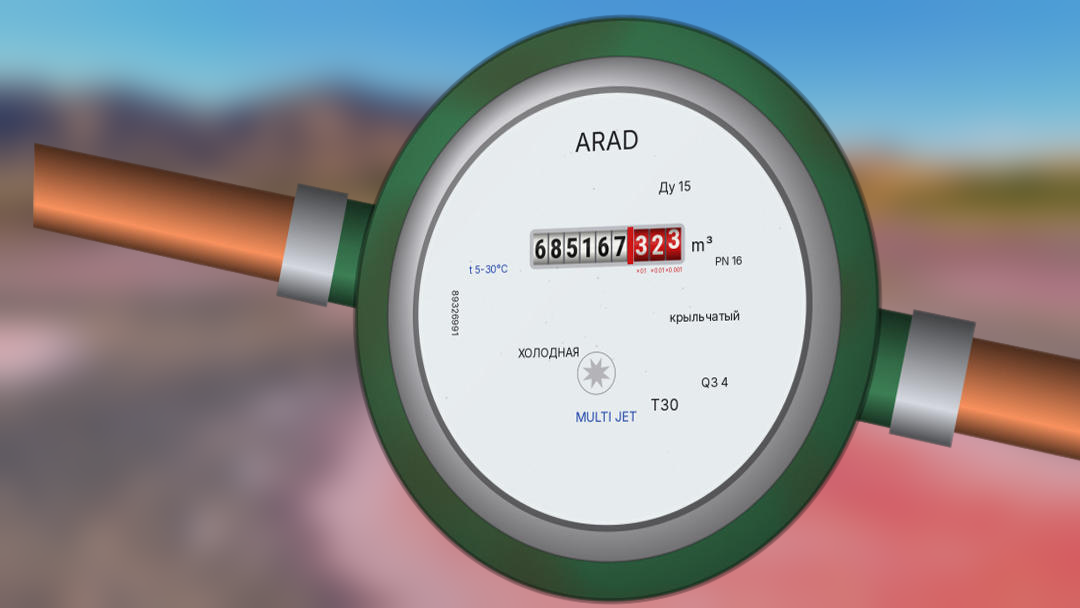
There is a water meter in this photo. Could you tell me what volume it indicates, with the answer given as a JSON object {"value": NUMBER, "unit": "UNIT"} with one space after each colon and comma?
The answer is {"value": 685167.323, "unit": "m³"}
